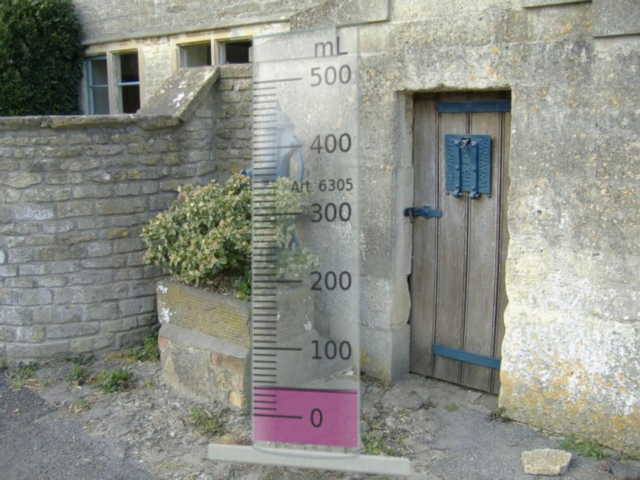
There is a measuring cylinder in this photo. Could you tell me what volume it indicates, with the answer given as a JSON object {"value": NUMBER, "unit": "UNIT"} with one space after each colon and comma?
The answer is {"value": 40, "unit": "mL"}
